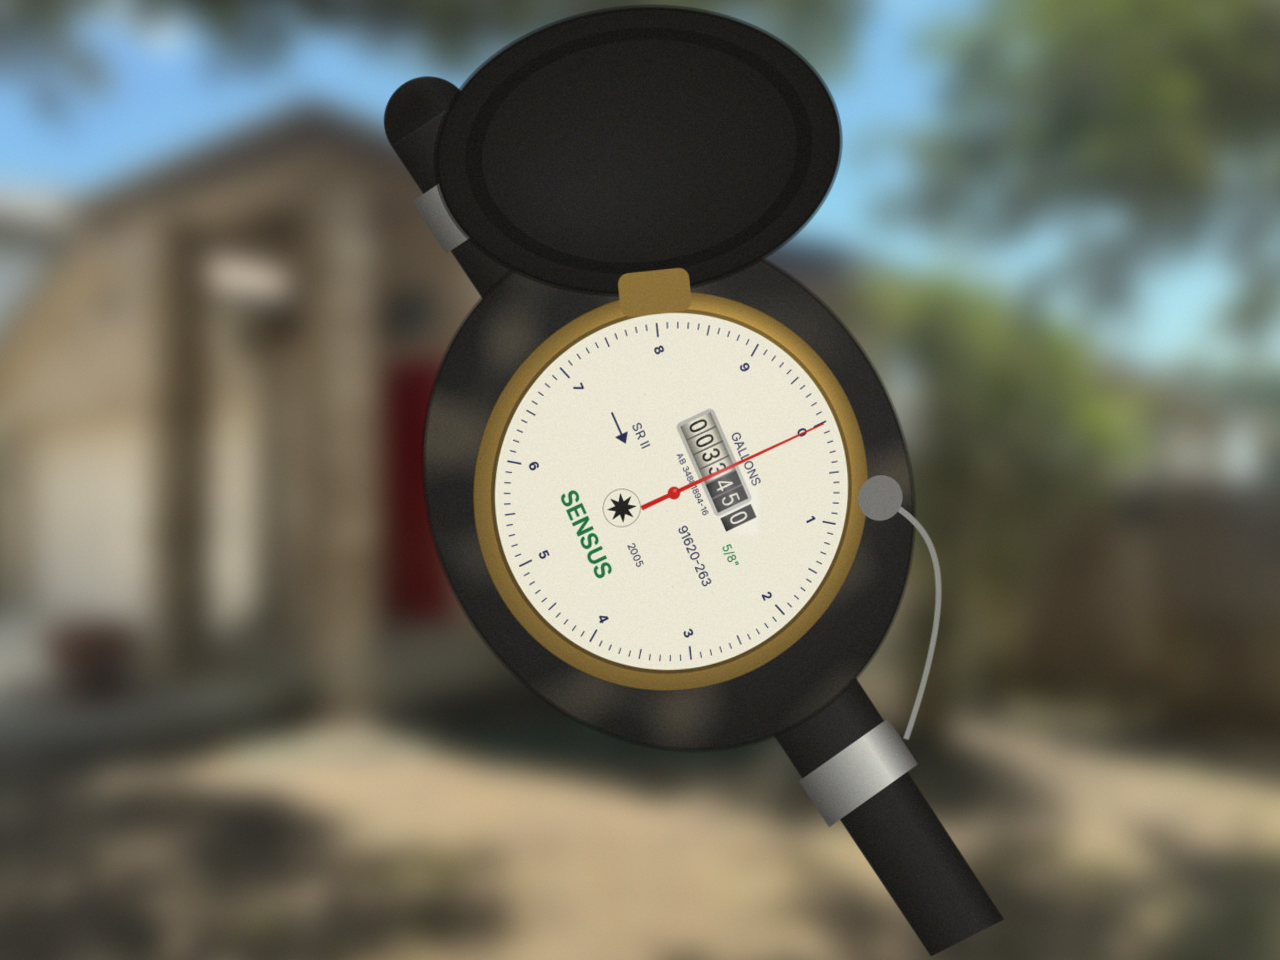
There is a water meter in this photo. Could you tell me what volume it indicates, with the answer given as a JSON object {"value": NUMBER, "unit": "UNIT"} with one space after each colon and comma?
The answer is {"value": 33450.0, "unit": "gal"}
